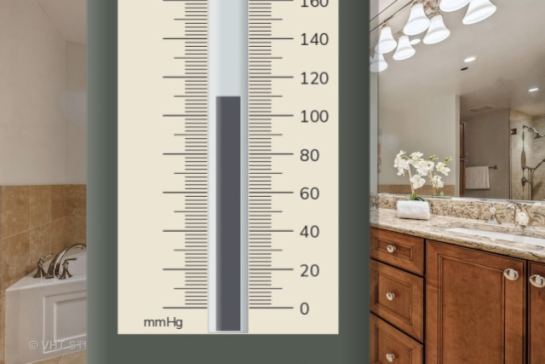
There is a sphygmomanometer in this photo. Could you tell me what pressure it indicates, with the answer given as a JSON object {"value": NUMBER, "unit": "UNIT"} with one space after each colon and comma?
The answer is {"value": 110, "unit": "mmHg"}
